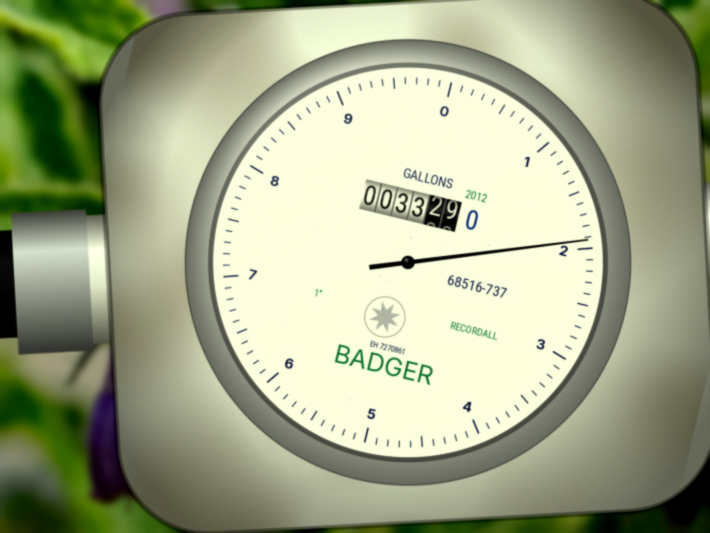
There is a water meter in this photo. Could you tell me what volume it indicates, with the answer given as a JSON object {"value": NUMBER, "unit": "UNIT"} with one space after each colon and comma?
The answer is {"value": 33291.9, "unit": "gal"}
